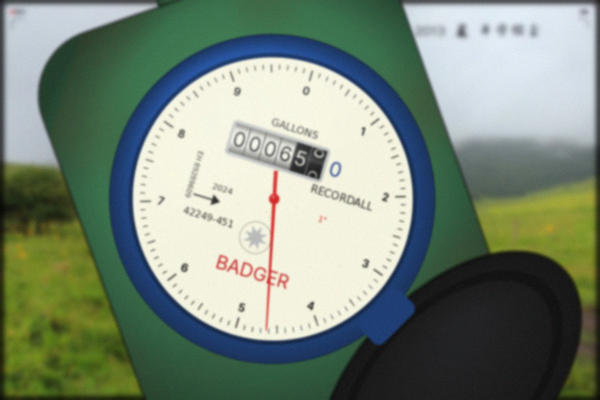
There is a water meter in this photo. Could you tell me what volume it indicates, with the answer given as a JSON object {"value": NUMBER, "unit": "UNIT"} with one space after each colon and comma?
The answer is {"value": 6584.6, "unit": "gal"}
